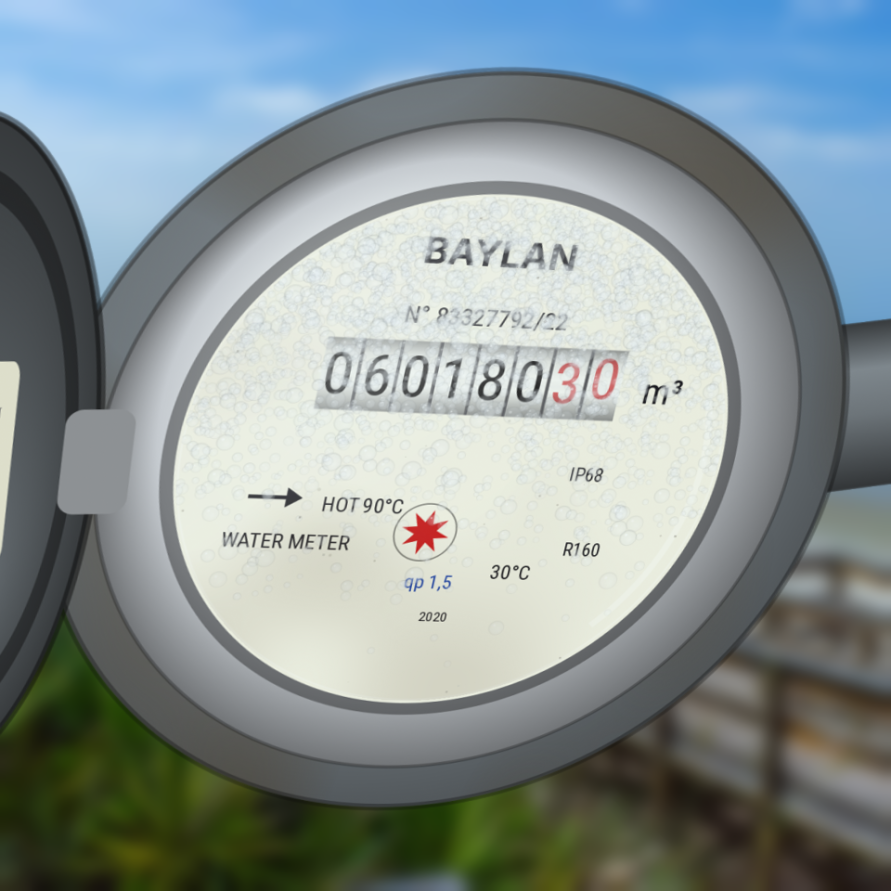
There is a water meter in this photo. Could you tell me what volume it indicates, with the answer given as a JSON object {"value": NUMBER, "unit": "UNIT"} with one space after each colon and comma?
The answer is {"value": 60180.30, "unit": "m³"}
